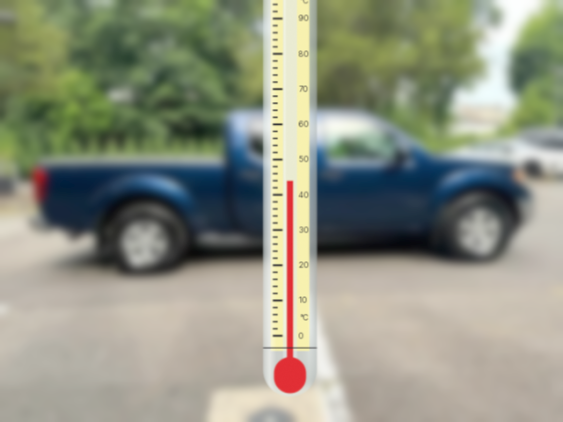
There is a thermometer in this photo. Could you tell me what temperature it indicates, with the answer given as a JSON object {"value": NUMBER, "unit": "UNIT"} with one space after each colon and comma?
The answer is {"value": 44, "unit": "°C"}
